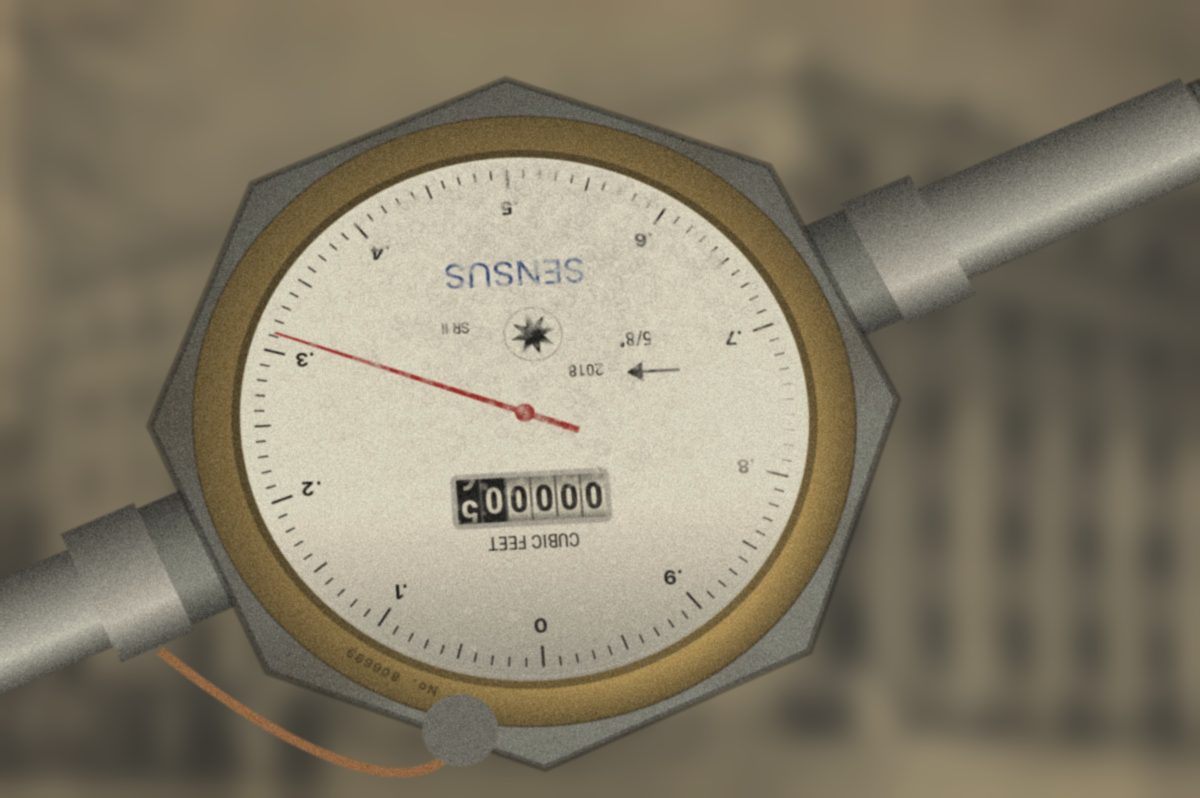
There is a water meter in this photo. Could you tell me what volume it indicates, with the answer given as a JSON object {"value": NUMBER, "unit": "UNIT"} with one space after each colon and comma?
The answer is {"value": 5.31, "unit": "ft³"}
